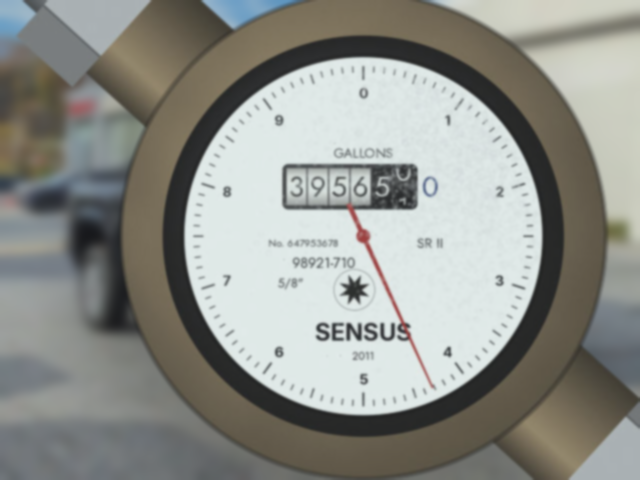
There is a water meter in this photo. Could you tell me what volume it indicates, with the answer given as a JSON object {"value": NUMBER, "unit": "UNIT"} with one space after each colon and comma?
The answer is {"value": 3956504.3, "unit": "gal"}
